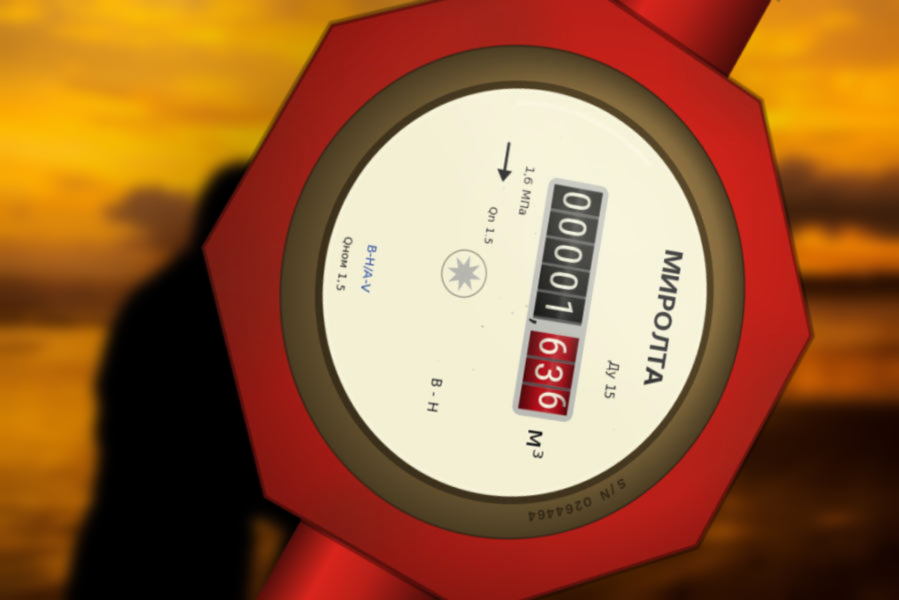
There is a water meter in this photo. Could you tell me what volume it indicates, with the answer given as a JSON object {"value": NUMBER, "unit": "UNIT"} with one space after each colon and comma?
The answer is {"value": 1.636, "unit": "m³"}
